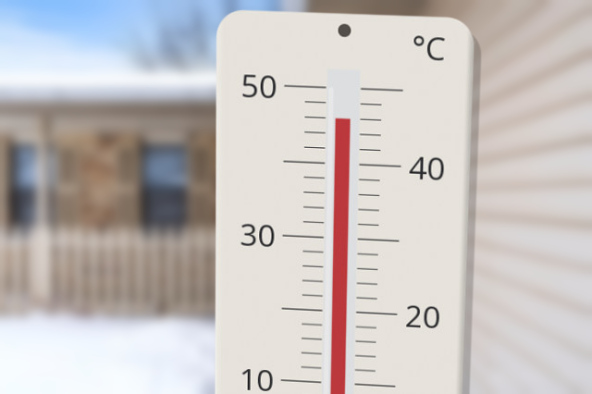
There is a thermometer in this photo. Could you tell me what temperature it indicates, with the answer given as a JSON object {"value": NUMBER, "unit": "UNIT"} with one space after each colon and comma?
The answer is {"value": 46, "unit": "°C"}
